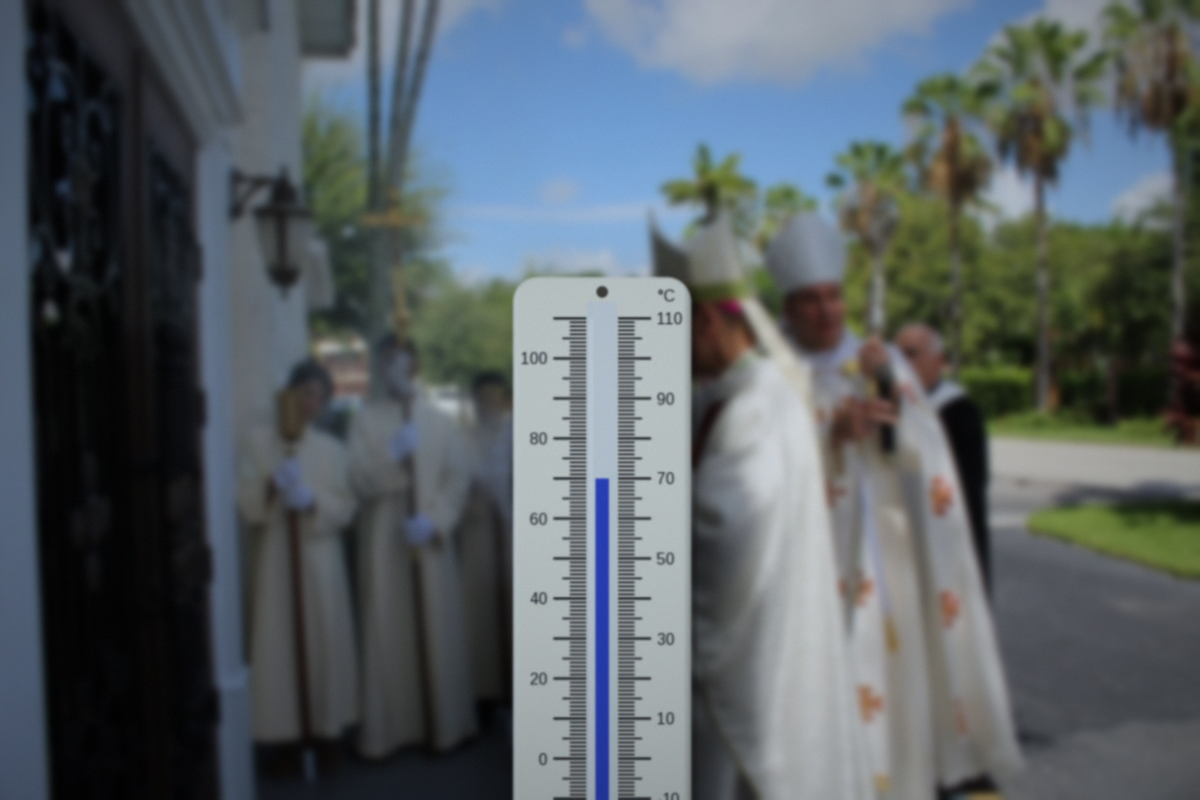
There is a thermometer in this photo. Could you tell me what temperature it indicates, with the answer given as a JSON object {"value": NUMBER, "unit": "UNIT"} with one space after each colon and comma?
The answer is {"value": 70, "unit": "°C"}
